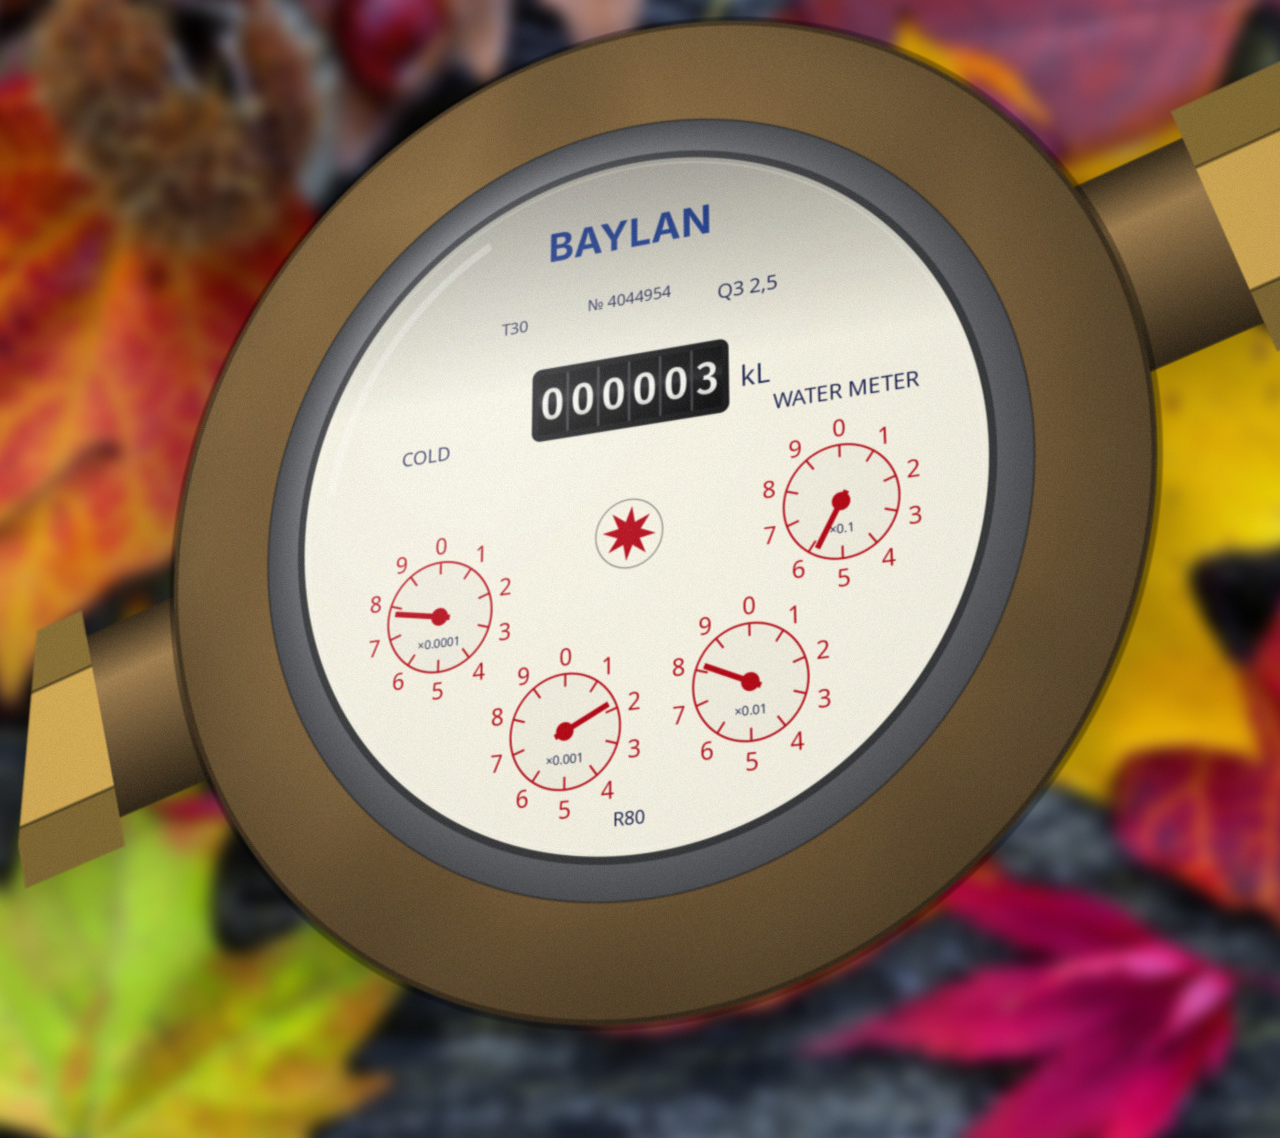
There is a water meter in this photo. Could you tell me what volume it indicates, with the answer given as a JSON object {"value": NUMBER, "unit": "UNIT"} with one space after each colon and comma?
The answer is {"value": 3.5817, "unit": "kL"}
